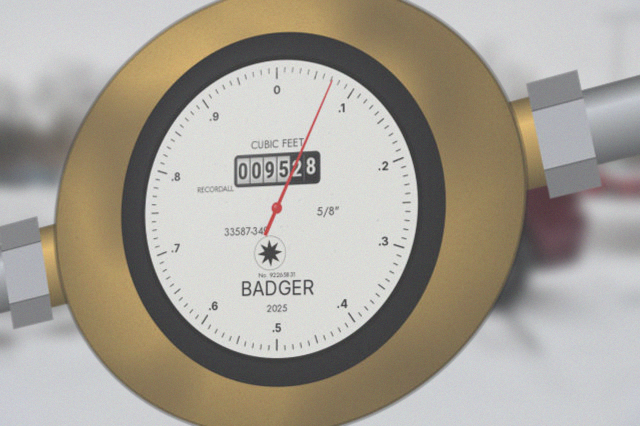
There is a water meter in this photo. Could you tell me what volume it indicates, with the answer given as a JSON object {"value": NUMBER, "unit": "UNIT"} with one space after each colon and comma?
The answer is {"value": 9528.07, "unit": "ft³"}
